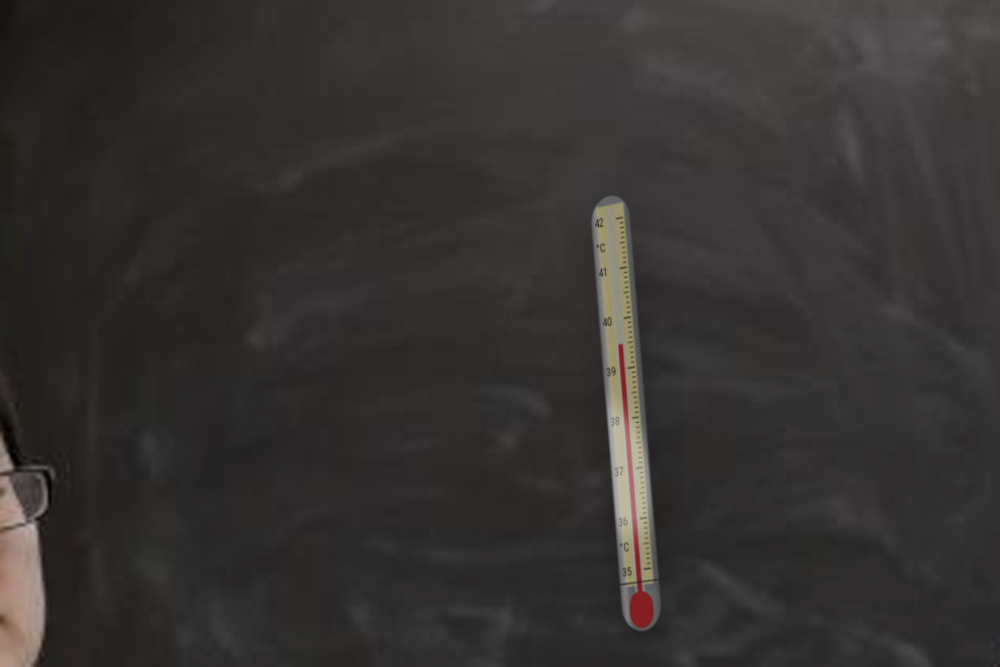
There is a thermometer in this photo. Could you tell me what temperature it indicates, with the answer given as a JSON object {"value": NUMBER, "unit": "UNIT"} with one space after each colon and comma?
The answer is {"value": 39.5, "unit": "°C"}
